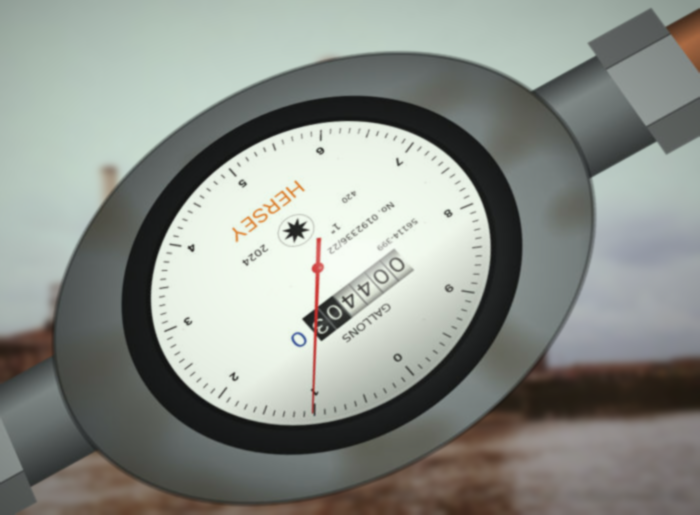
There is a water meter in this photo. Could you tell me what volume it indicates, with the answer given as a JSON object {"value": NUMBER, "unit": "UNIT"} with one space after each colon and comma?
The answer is {"value": 44031.0, "unit": "gal"}
